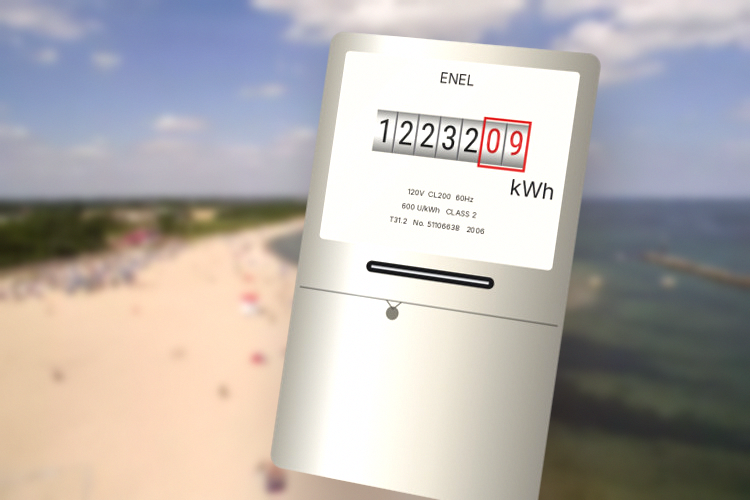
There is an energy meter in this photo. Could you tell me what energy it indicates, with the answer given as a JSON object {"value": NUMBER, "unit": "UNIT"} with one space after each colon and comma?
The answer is {"value": 12232.09, "unit": "kWh"}
